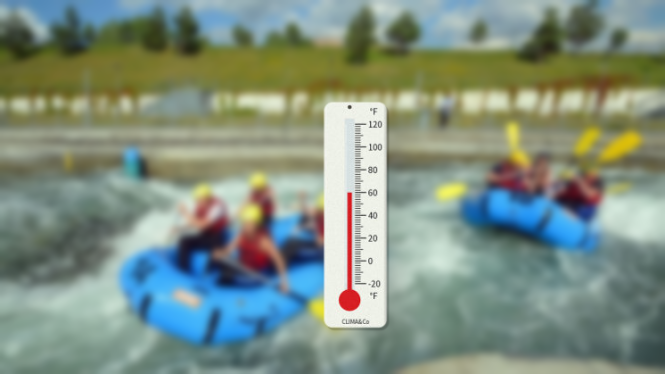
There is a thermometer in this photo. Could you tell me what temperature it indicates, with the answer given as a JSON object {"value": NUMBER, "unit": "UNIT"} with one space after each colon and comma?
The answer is {"value": 60, "unit": "°F"}
